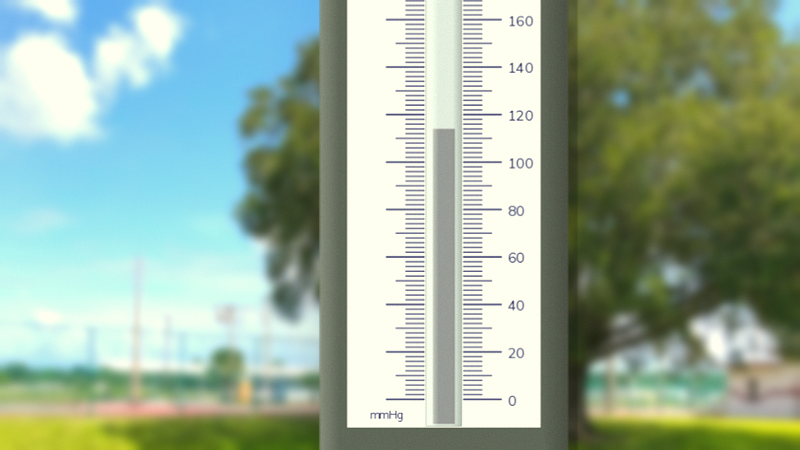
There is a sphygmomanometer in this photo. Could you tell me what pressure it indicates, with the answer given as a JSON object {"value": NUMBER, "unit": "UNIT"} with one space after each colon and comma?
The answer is {"value": 114, "unit": "mmHg"}
